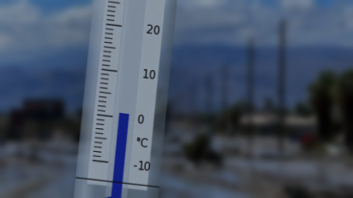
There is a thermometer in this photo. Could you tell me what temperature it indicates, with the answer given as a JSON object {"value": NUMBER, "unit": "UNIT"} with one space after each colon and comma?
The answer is {"value": 1, "unit": "°C"}
